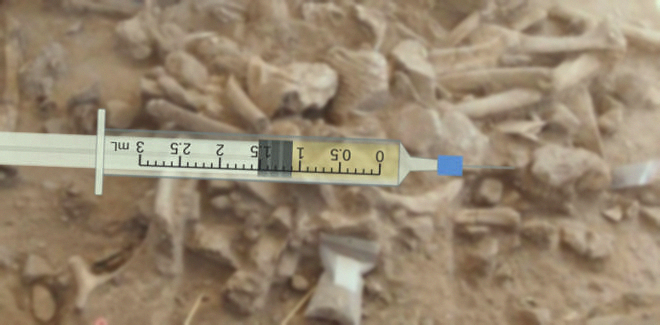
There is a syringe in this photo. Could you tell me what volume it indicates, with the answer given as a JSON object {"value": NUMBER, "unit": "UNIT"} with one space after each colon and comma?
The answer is {"value": 1.1, "unit": "mL"}
